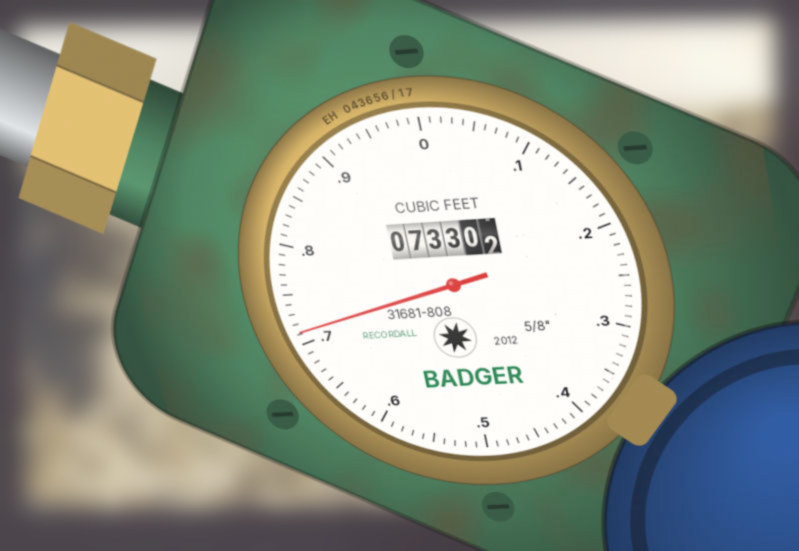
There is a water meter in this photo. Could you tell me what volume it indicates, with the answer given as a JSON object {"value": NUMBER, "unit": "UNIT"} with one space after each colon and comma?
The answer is {"value": 73301.71, "unit": "ft³"}
